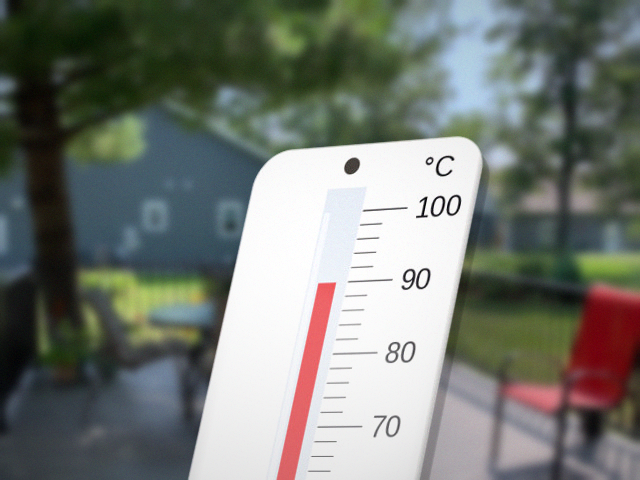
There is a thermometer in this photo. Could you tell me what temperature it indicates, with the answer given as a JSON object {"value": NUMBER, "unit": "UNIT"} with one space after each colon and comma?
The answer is {"value": 90, "unit": "°C"}
